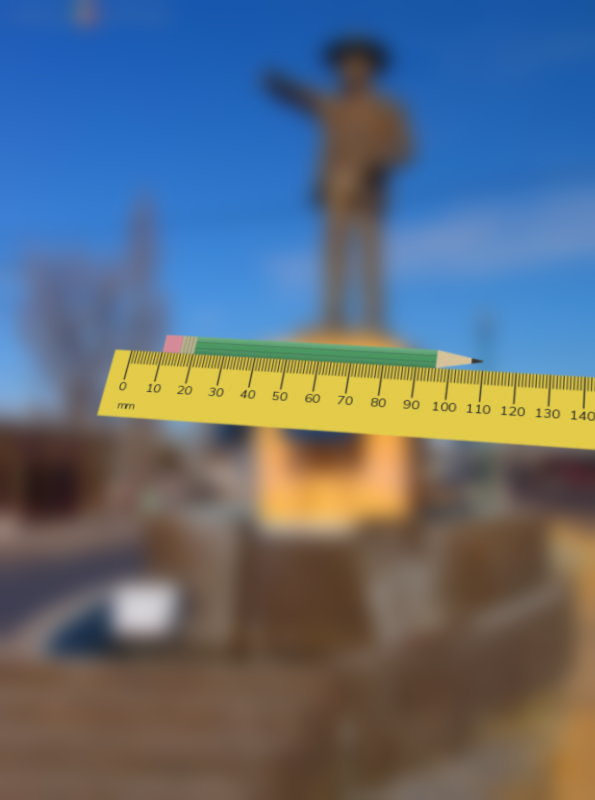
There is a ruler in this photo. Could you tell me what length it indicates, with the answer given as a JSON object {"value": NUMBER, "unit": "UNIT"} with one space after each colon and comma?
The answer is {"value": 100, "unit": "mm"}
